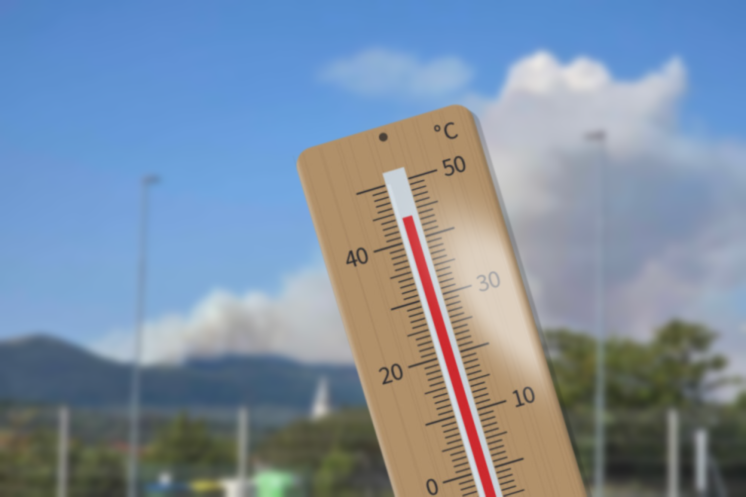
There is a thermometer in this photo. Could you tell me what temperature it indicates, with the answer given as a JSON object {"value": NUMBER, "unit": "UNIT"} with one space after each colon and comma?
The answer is {"value": 44, "unit": "°C"}
